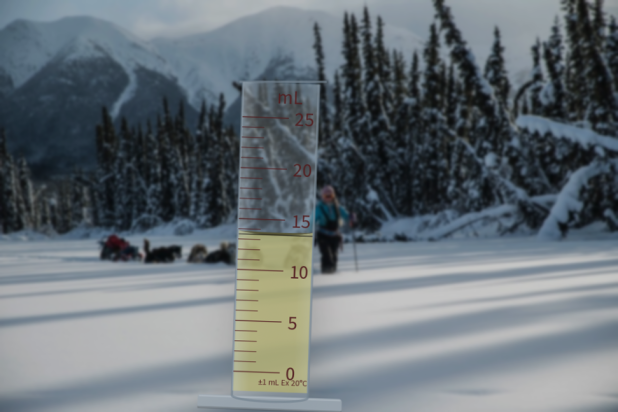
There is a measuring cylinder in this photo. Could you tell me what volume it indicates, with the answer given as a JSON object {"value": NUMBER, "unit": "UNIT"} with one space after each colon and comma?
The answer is {"value": 13.5, "unit": "mL"}
